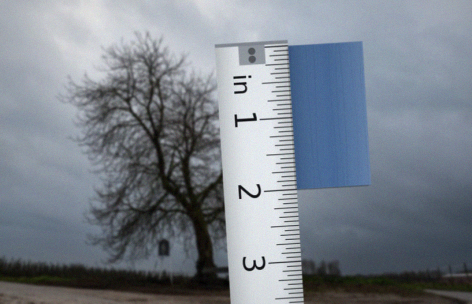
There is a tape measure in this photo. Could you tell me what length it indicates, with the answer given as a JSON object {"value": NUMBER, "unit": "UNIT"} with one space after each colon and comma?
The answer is {"value": 2, "unit": "in"}
